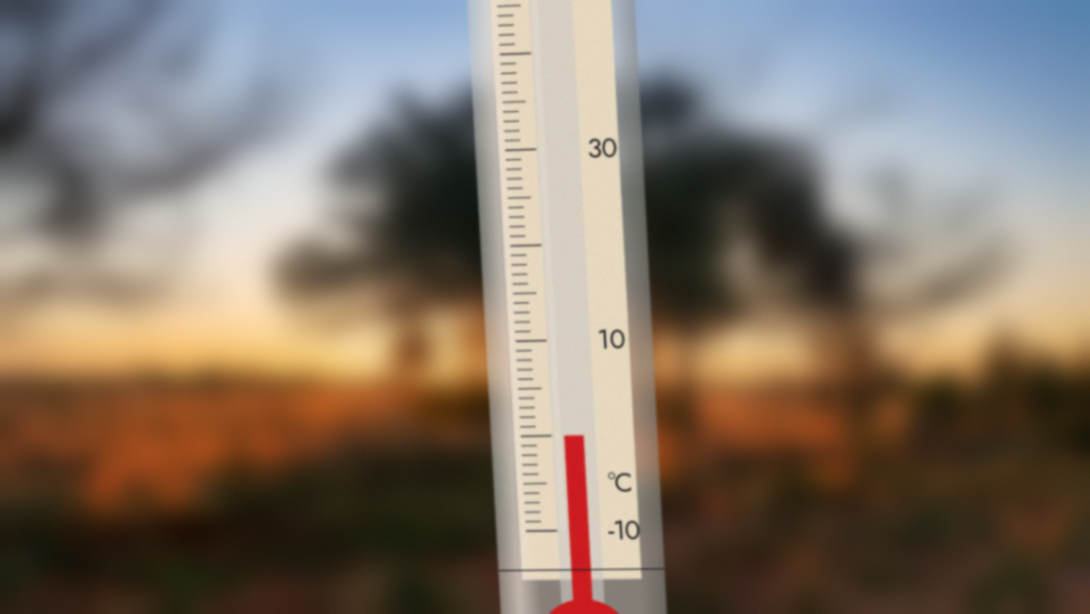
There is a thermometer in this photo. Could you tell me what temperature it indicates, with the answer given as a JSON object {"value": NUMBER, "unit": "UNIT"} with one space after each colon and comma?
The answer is {"value": 0, "unit": "°C"}
